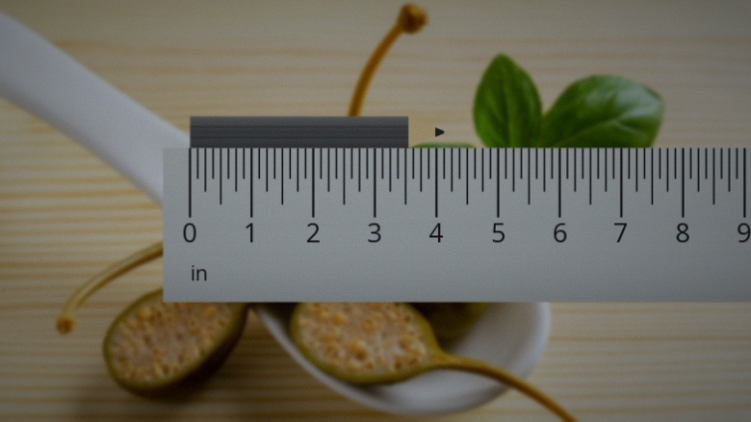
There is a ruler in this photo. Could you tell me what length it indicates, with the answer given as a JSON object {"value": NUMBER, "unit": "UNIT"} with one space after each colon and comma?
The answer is {"value": 4.125, "unit": "in"}
